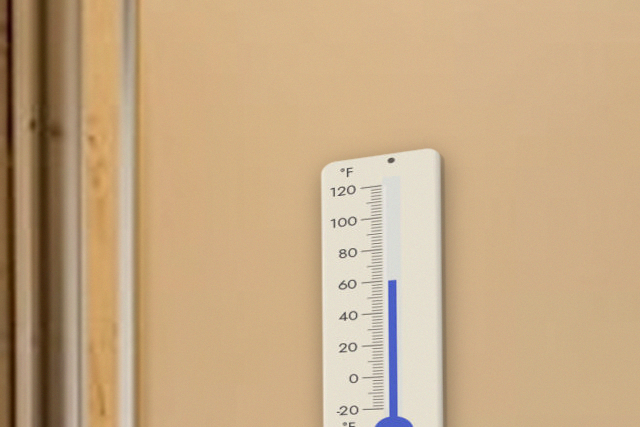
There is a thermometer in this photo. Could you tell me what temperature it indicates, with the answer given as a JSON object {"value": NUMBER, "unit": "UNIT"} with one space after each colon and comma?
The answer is {"value": 60, "unit": "°F"}
